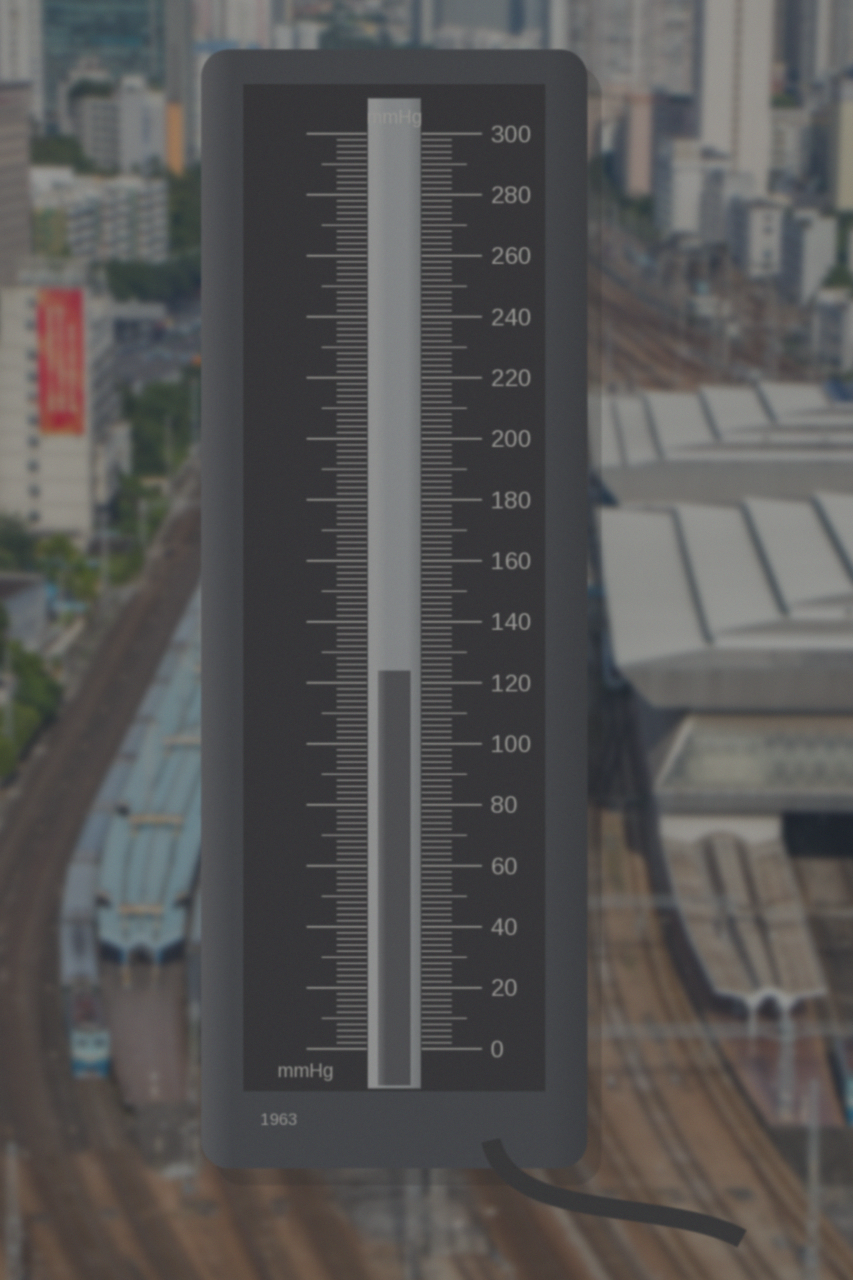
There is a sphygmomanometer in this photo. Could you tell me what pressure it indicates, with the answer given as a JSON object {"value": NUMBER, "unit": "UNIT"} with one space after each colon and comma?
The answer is {"value": 124, "unit": "mmHg"}
